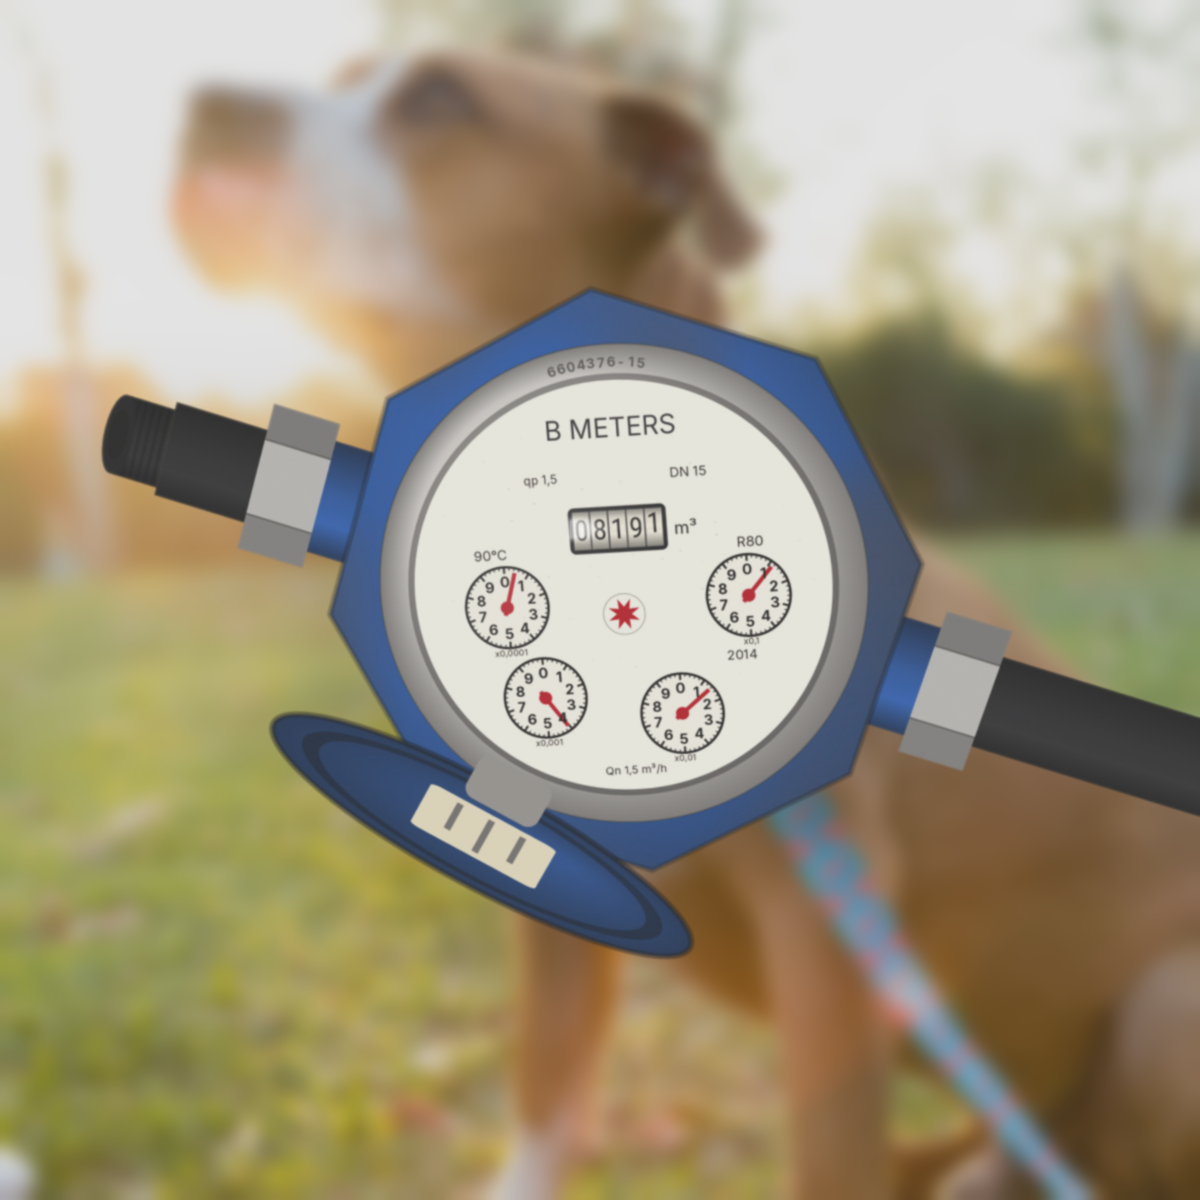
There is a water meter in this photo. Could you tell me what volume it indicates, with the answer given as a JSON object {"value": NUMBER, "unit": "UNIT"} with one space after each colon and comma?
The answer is {"value": 8191.1140, "unit": "m³"}
